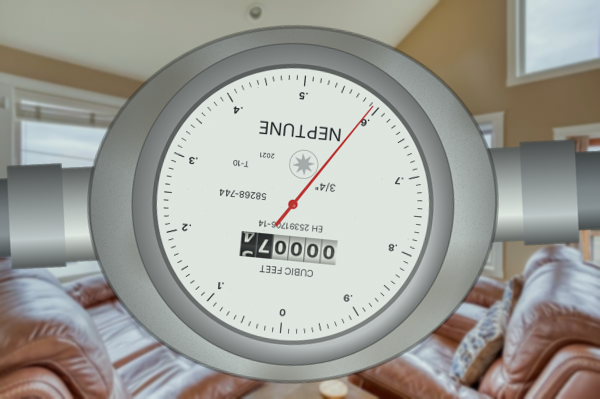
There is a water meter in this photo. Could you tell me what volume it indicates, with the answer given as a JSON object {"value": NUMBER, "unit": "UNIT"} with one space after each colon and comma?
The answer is {"value": 73.59, "unit": "ft³"}
